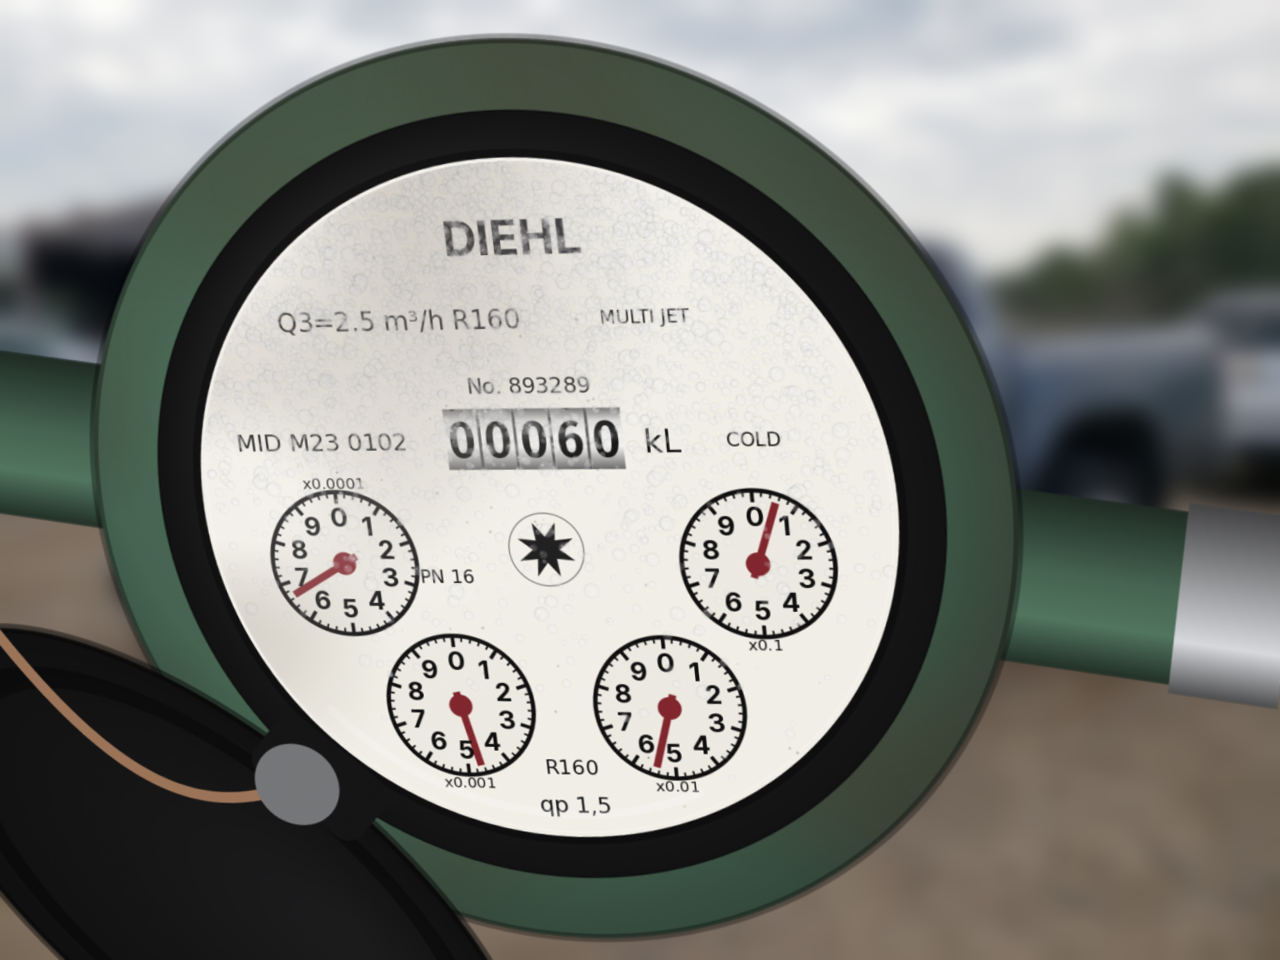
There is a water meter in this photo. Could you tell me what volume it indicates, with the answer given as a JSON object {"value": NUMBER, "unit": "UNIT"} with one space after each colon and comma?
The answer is {"value": 60.0546, "unit": "kL"}
